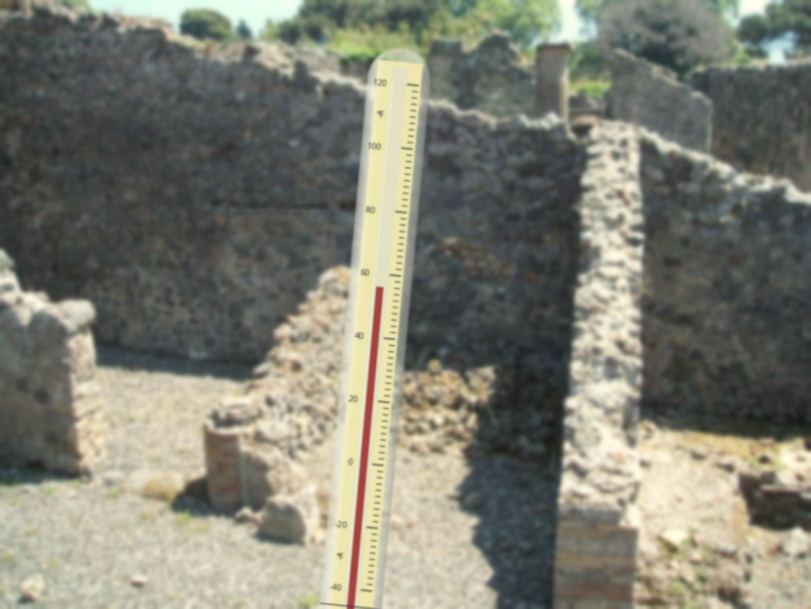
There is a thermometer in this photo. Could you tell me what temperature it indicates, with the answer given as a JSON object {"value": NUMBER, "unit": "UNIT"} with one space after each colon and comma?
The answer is {"value": 56, "unit": "°F"}
